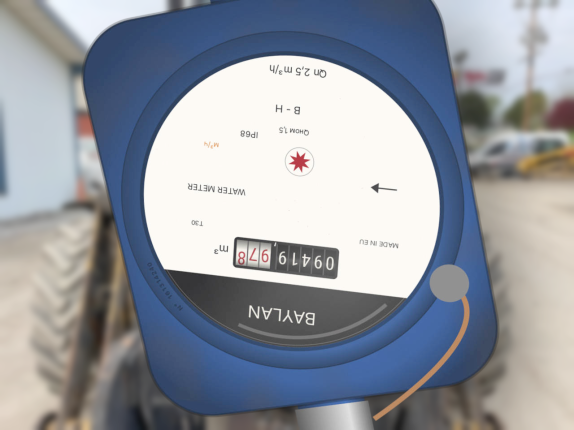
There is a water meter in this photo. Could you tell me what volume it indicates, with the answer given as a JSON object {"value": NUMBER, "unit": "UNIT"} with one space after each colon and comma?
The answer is {"value": 9419.978, "unit": "m³"}
